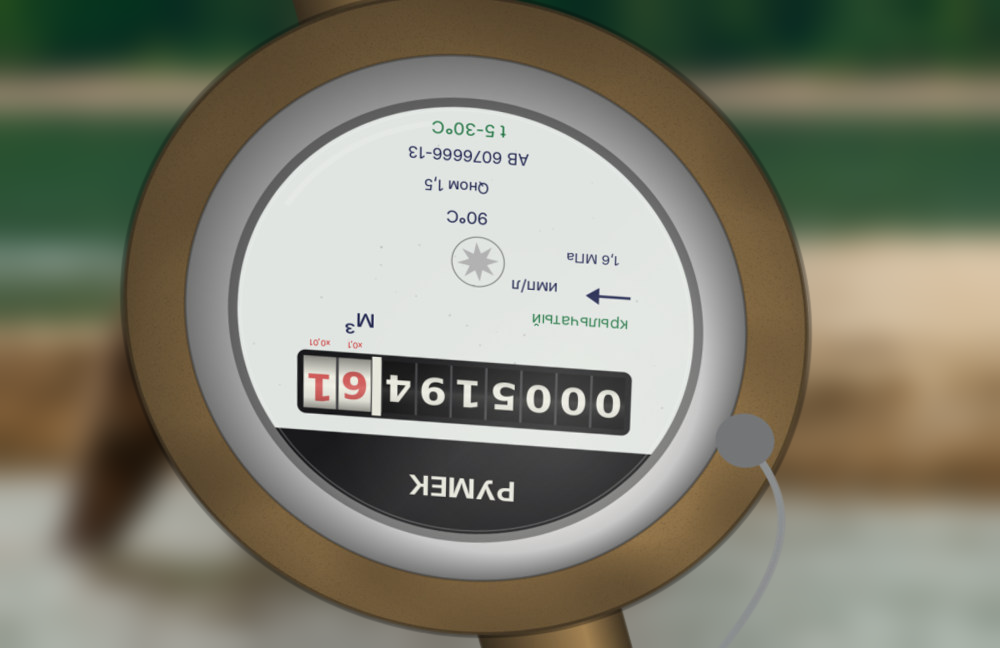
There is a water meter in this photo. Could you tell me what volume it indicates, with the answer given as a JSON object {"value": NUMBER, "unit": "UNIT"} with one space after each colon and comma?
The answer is {"value": 5194.61, "unit": "m³"}
